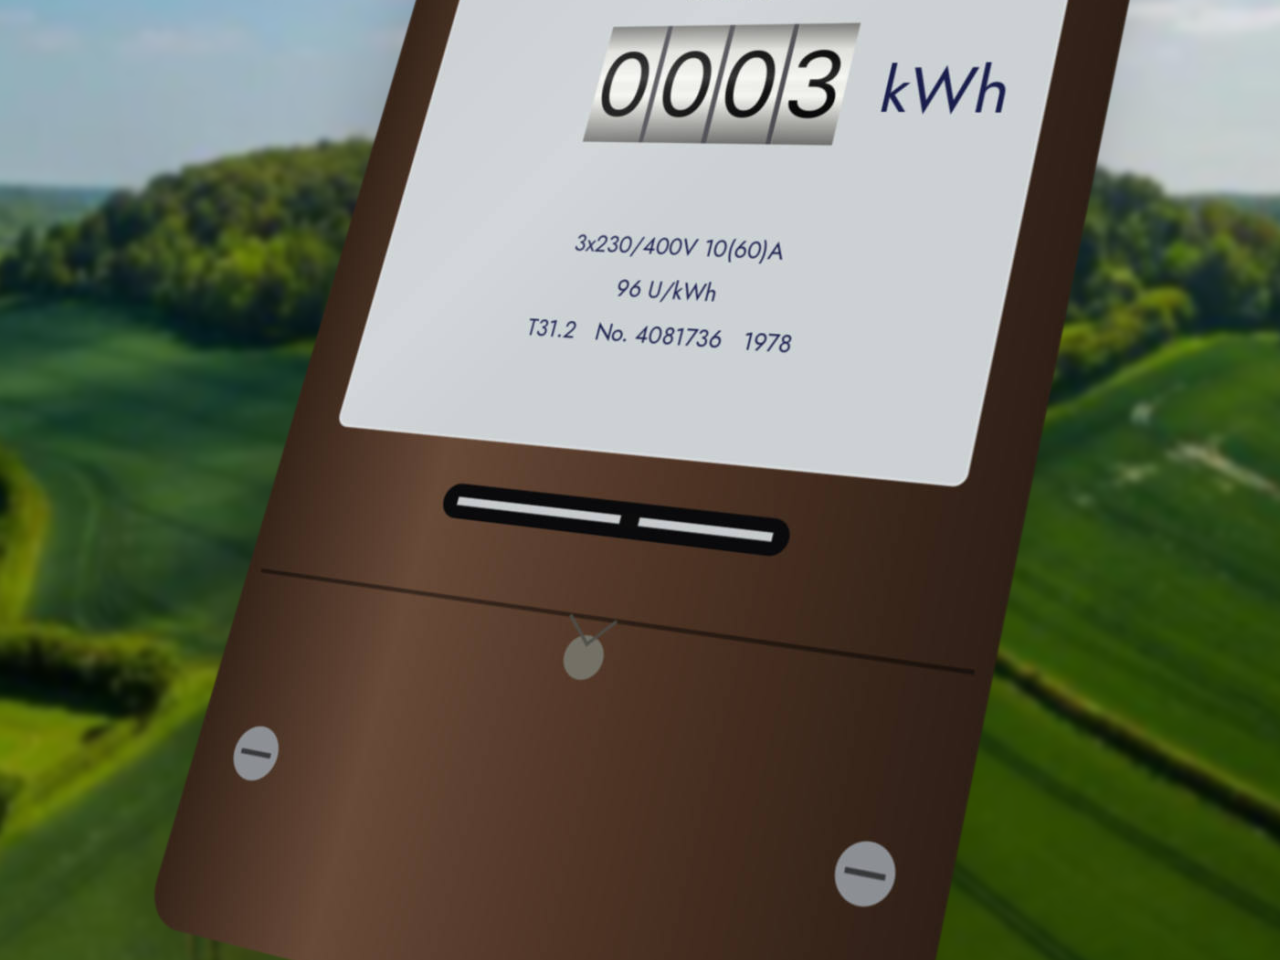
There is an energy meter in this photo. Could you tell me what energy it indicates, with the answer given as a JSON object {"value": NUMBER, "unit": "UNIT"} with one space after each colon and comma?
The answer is {"value": 3, "unit": "kWh"}
